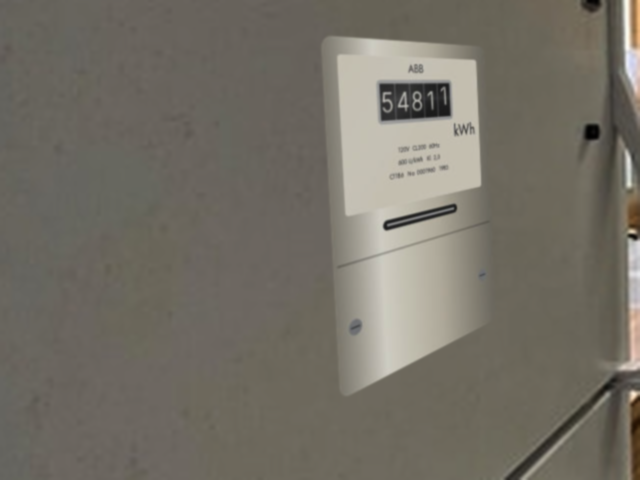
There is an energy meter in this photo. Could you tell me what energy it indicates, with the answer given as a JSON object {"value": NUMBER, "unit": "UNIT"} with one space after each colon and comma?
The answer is {"value": 54811, "unit": "kWh"}
